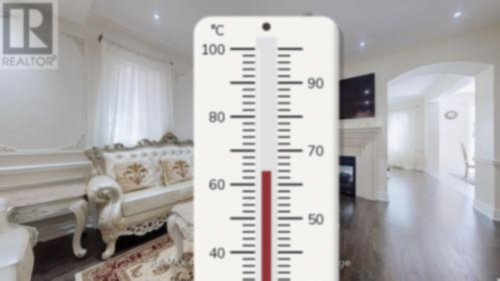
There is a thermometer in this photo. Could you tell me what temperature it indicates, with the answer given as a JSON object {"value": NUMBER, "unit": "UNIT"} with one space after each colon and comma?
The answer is {"value": 64, "unit": "°C"}
